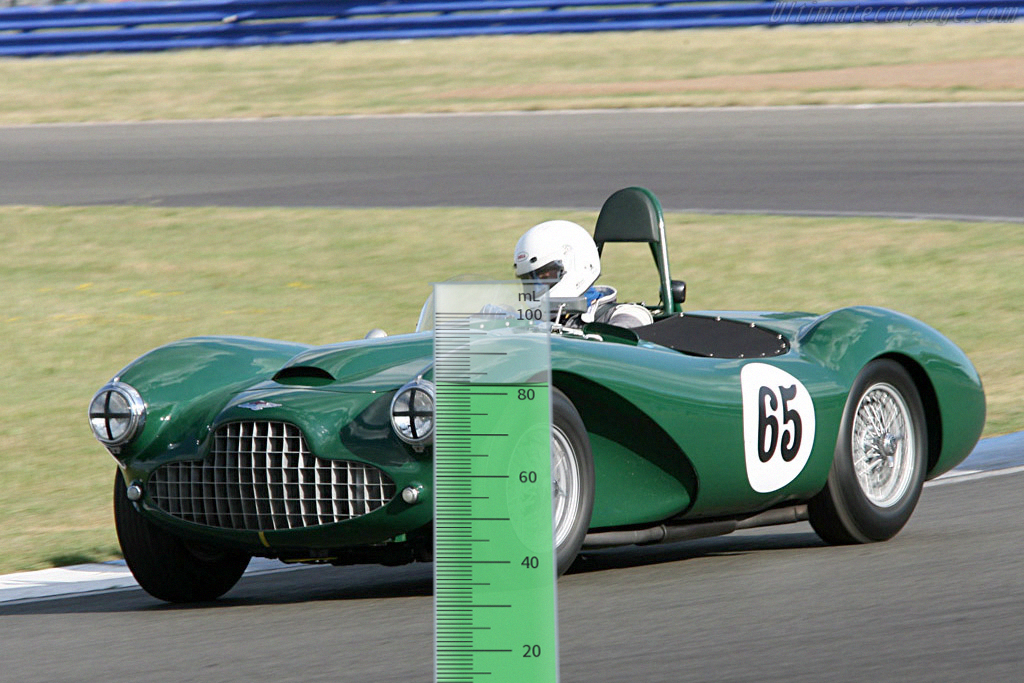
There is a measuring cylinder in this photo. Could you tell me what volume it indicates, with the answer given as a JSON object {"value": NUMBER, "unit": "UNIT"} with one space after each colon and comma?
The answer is {"value": 82, "unit": "mL"}
